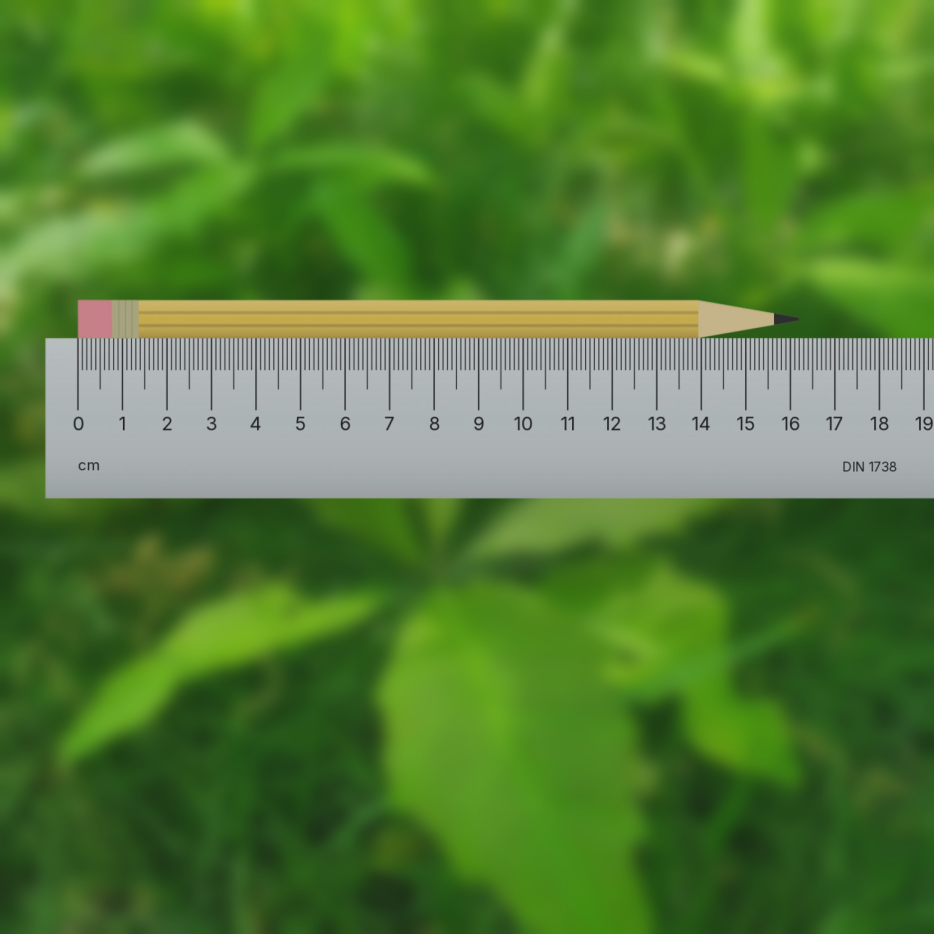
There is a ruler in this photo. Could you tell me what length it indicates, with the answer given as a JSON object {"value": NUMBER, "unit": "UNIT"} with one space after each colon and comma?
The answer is {"value": 16.2, "unit": "cm"}
